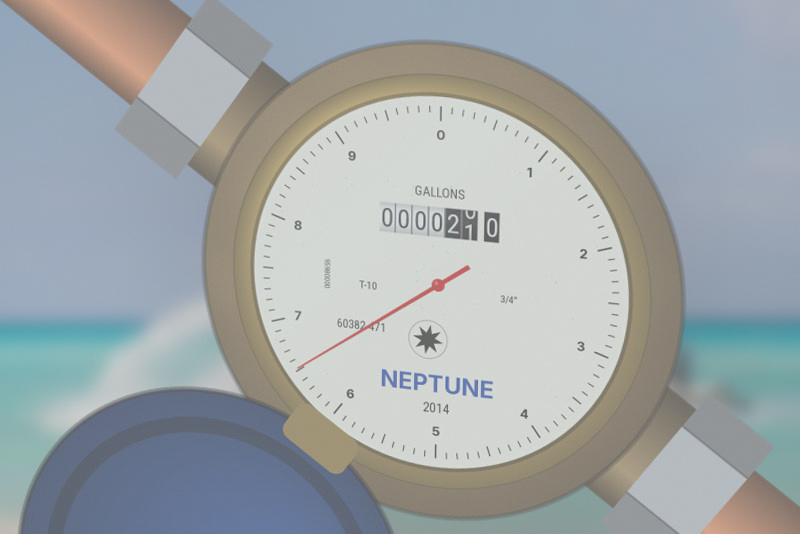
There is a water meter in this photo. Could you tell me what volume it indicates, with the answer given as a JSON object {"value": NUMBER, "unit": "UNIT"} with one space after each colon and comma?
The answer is {"value": 206.5, "unit": "gal"}
